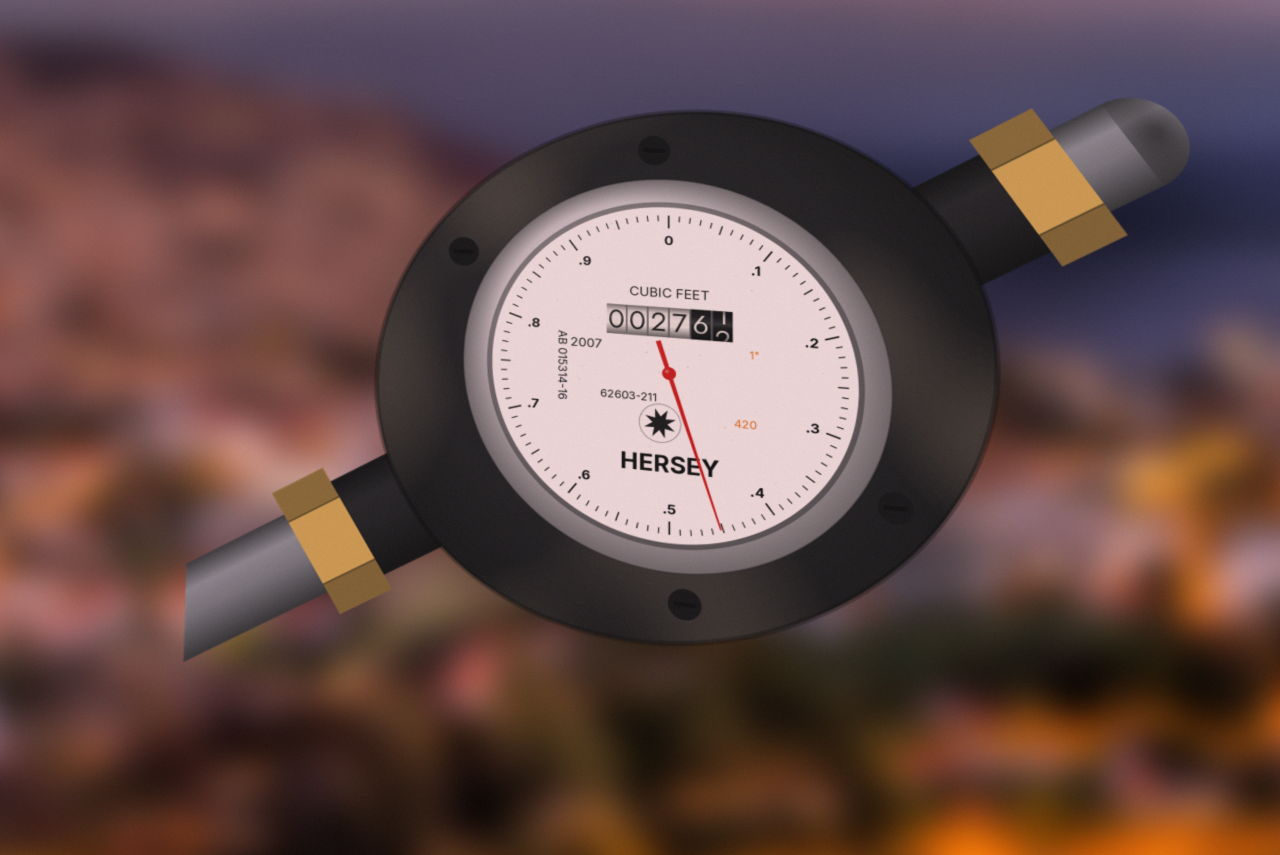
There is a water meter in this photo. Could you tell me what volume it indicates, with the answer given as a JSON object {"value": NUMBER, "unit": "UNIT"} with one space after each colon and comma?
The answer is {"value": 2761.45, "unit": "ft³"}
